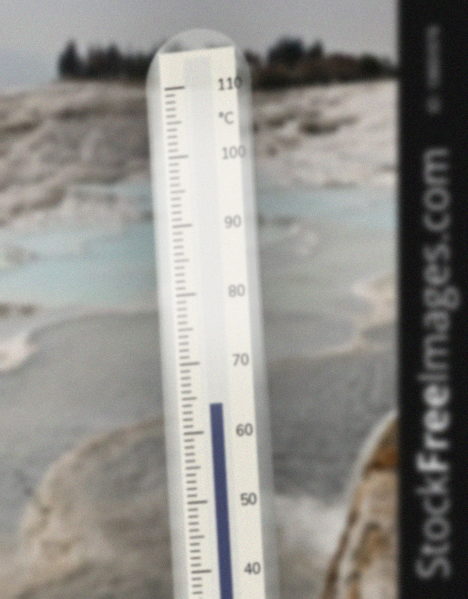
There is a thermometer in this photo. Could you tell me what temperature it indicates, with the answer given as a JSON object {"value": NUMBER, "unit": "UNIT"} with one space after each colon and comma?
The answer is {"value": 64, "unit": "°C"}
